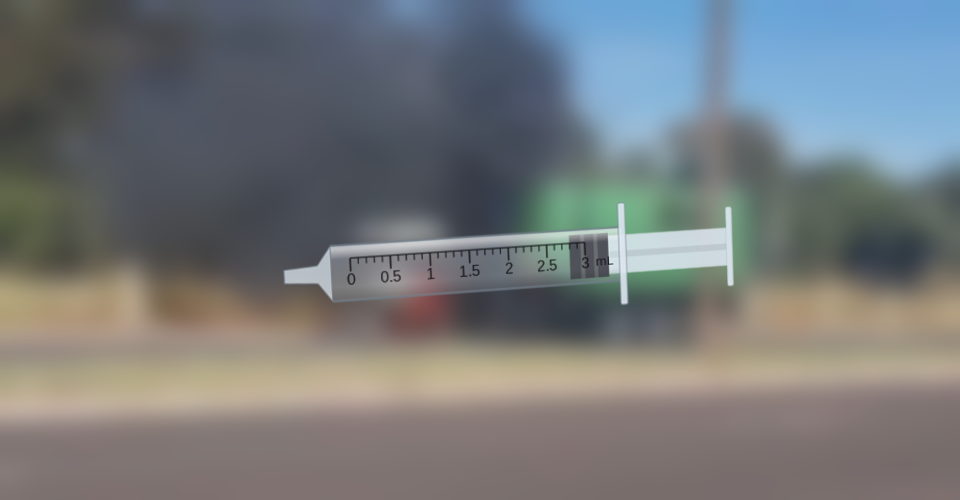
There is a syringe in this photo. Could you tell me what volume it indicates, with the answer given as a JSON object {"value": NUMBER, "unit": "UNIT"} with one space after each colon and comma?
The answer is {"value": 2.8, "unit": "mL"}
